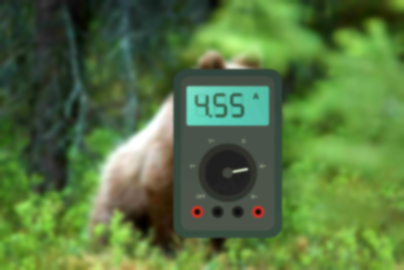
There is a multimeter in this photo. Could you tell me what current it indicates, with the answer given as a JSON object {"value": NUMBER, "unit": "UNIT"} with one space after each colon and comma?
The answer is {"value": 4.55, "unit": "A"}
